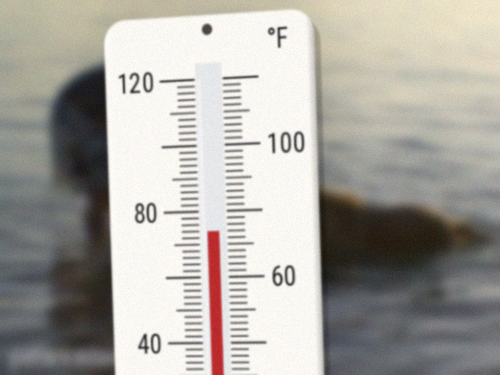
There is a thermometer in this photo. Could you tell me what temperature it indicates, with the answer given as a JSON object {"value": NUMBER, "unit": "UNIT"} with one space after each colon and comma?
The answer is {"value": 74, "unit": "°F"}
